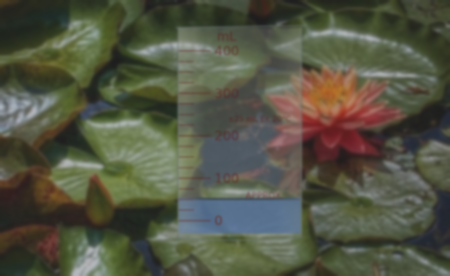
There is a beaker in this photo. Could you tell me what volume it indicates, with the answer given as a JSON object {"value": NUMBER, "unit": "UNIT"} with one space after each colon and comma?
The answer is {"value": 50, "unit": "mL"}
